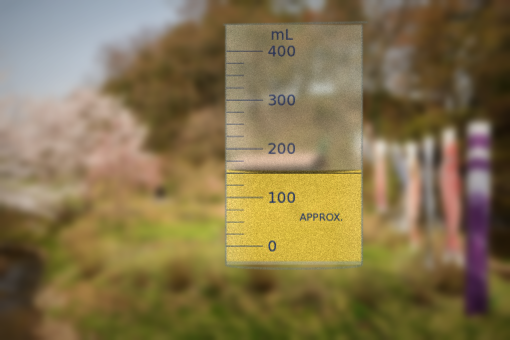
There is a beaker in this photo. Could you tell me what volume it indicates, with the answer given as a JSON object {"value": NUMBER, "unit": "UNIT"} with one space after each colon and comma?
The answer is {"value": 150, "unit": "mL"}
